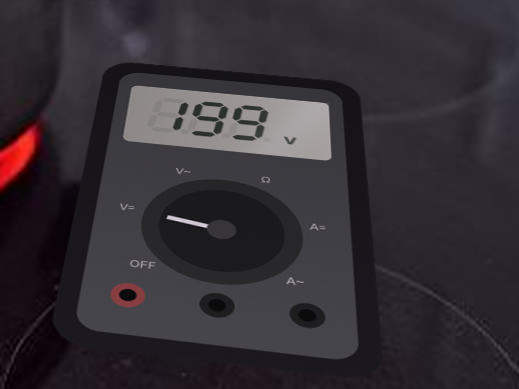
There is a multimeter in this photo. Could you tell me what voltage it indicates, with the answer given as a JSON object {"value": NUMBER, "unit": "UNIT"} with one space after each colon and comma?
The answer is {"value": 199, "unit": "V"}
